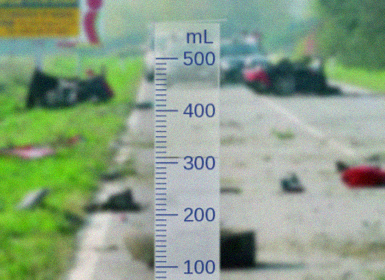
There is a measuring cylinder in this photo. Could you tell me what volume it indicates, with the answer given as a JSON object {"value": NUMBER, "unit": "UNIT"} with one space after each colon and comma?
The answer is {"value": 310, "unit": "mL"}
